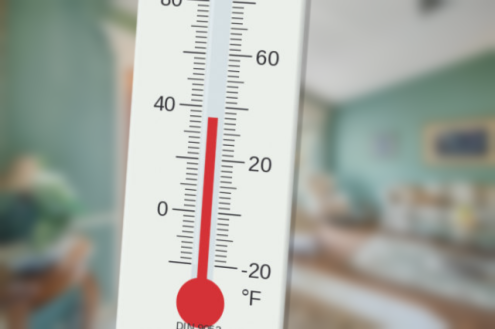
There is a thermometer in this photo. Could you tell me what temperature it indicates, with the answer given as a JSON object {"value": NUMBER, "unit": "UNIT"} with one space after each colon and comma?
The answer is {"value": 36, "unit": "°F"}
